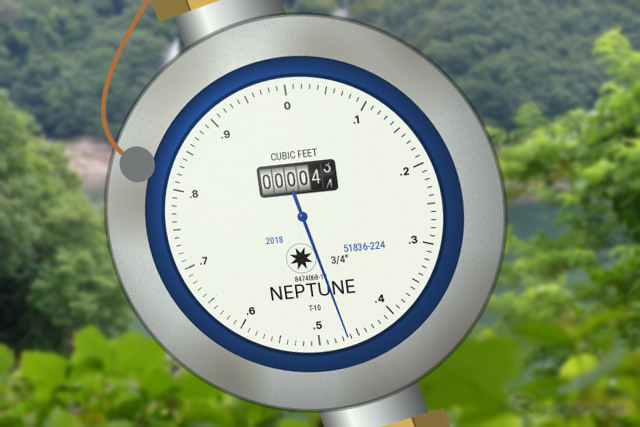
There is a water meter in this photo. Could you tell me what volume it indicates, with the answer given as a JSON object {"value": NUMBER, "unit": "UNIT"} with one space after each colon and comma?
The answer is {"value": 43.46, "unit": "ft³"}
